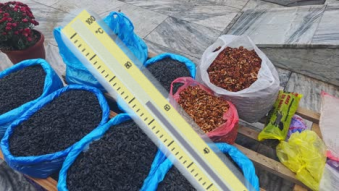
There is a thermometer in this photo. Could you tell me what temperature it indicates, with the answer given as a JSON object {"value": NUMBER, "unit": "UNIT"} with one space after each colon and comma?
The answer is {"value": 66, "unit": "°C"}
